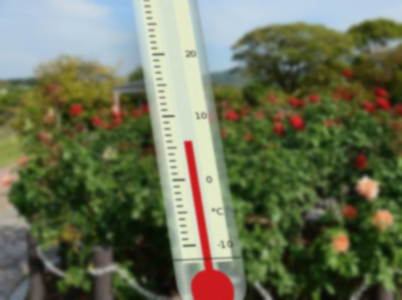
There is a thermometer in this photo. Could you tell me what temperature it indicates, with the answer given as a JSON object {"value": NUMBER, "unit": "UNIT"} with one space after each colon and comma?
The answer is {"value": 6, "unit": "°C"}
